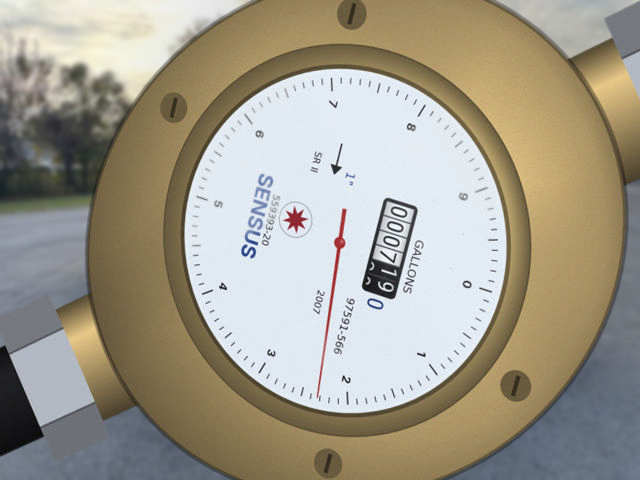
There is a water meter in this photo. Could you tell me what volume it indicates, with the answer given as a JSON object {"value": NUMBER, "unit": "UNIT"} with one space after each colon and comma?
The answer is {"value": 7192.3, "unit": "gal"}
